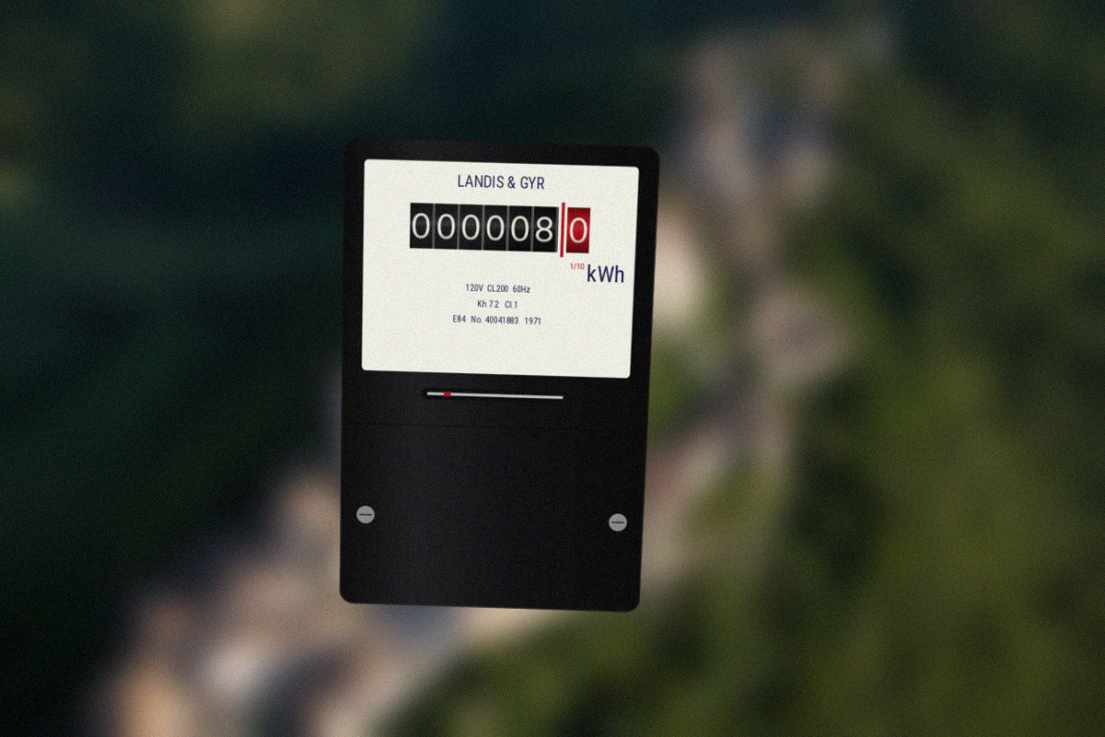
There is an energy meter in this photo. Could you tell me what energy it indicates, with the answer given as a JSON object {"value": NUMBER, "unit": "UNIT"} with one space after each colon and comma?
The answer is {"value": 8.0, "unit": "kWh"}
